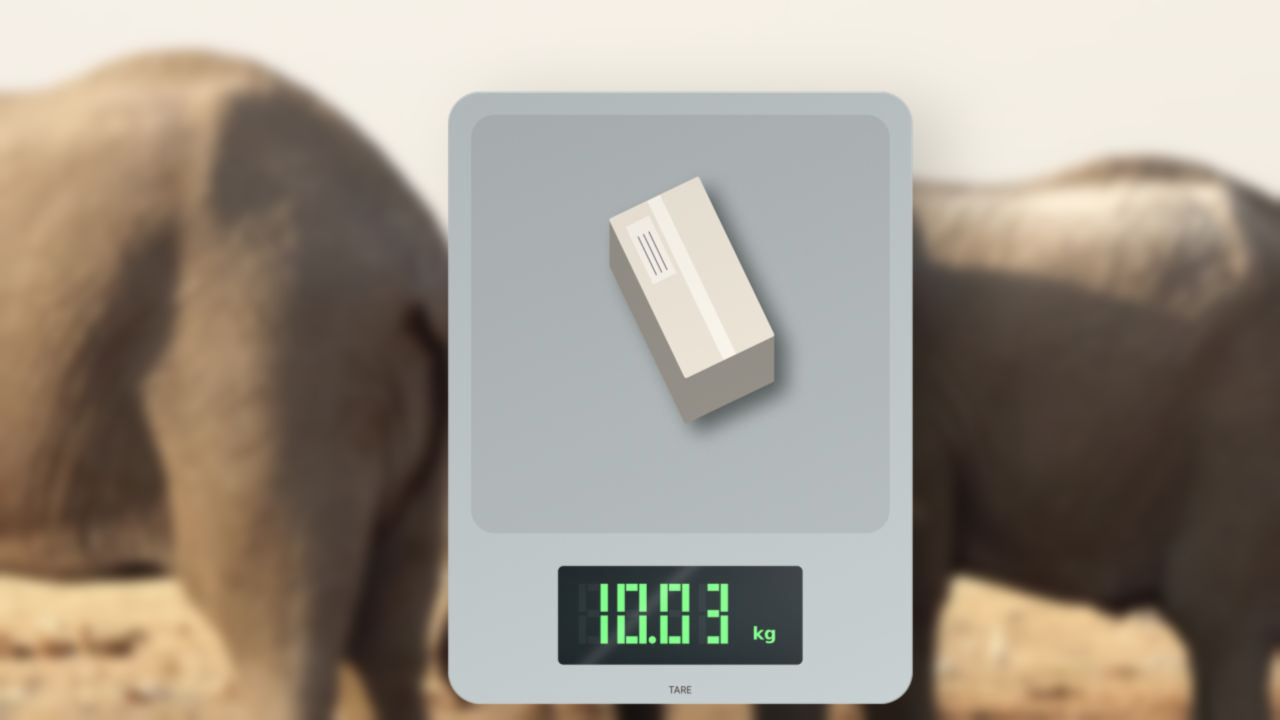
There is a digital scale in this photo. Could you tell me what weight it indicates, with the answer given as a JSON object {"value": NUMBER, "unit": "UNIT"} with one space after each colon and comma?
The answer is {"value": 10.03, "unit": "kg"}
